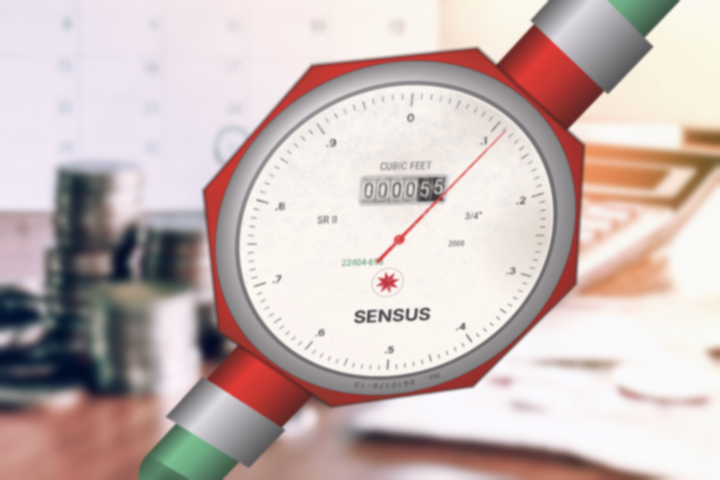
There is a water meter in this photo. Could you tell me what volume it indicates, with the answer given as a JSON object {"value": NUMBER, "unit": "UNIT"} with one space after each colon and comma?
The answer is {"value": 55.11, "unit": "ft³"}
